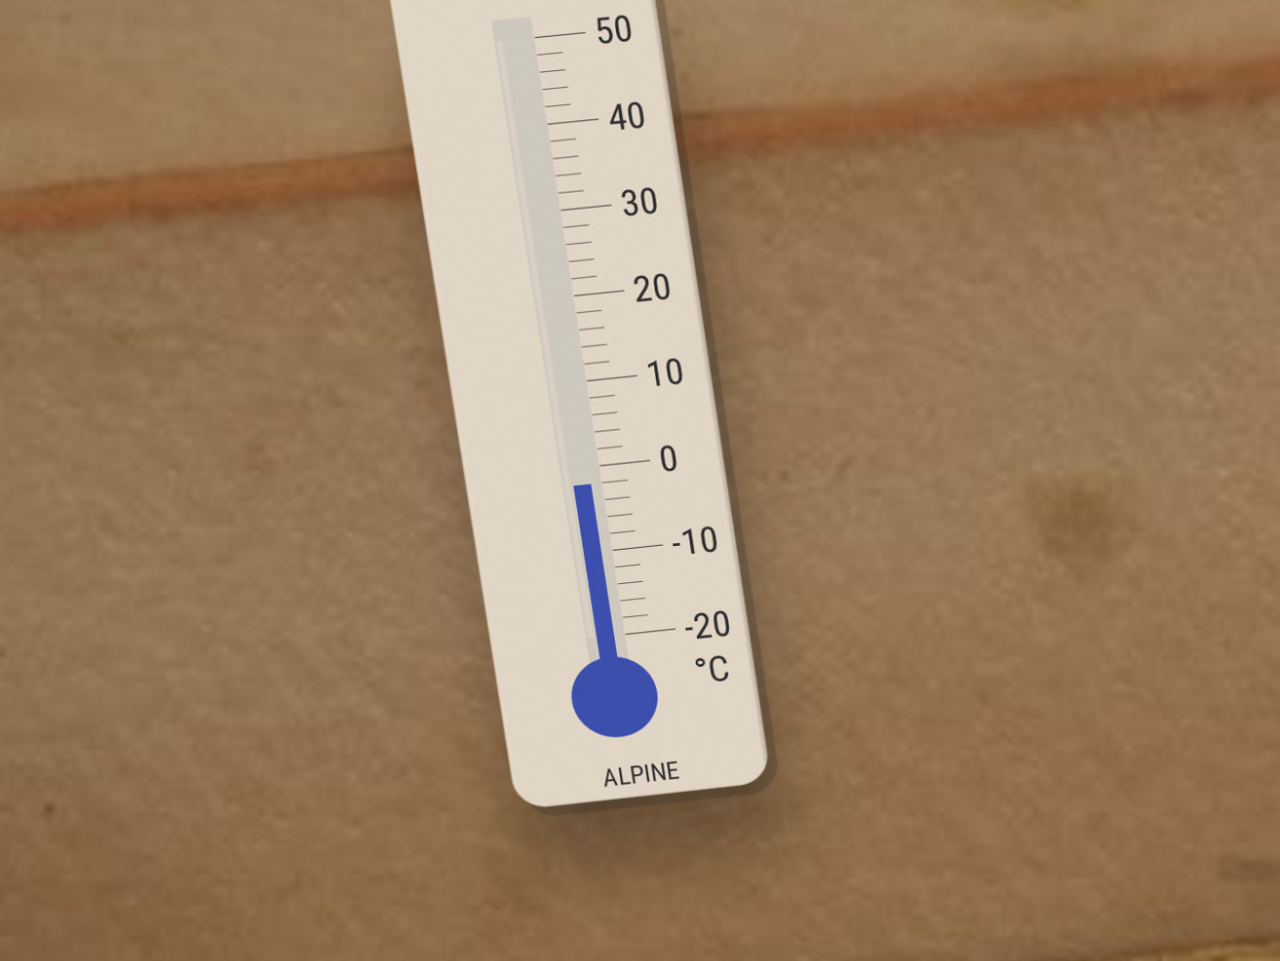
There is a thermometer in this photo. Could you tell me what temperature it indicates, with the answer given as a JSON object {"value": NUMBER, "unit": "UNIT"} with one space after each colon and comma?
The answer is {"value": -2, "unit": "°C"}
